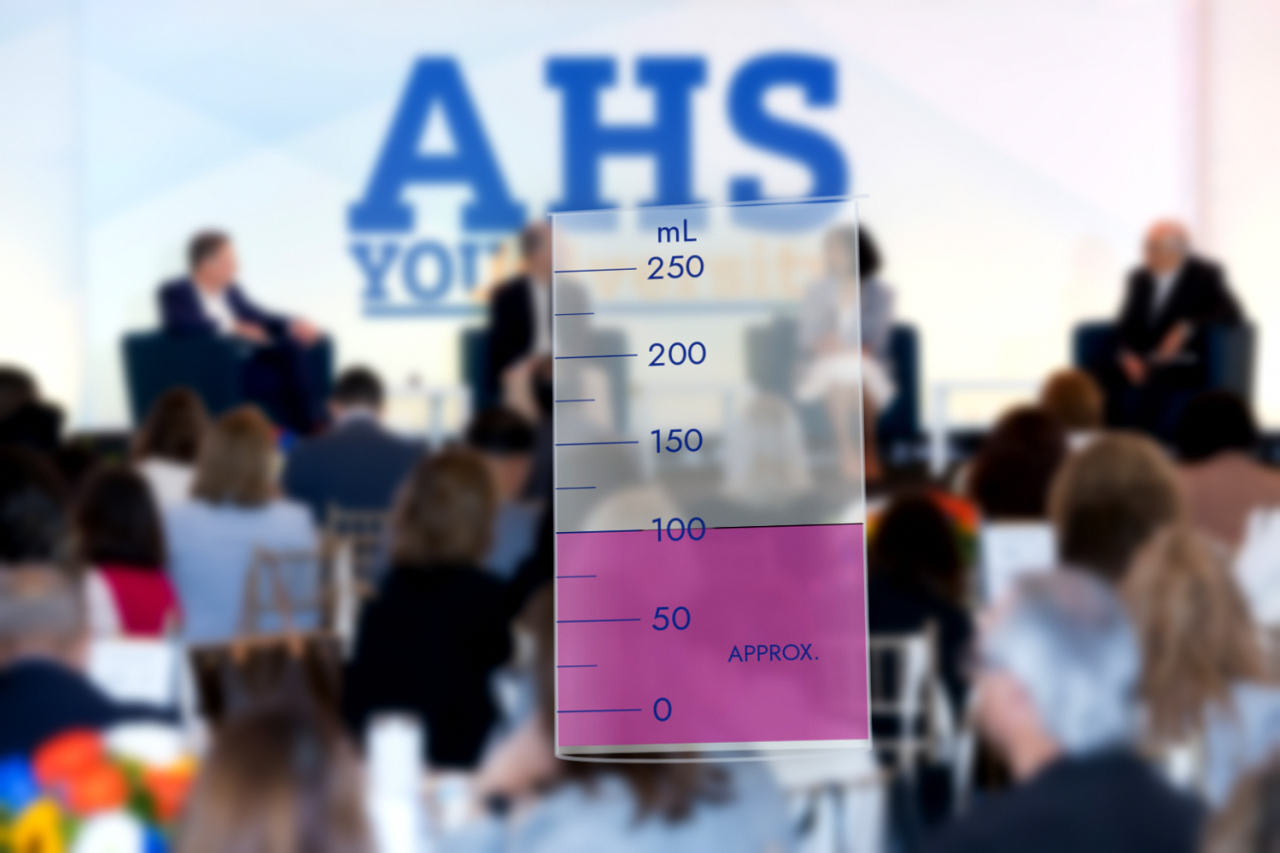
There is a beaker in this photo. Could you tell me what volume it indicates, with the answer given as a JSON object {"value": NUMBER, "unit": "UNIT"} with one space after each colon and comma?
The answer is {"value": 100, "unit": "mL"}
